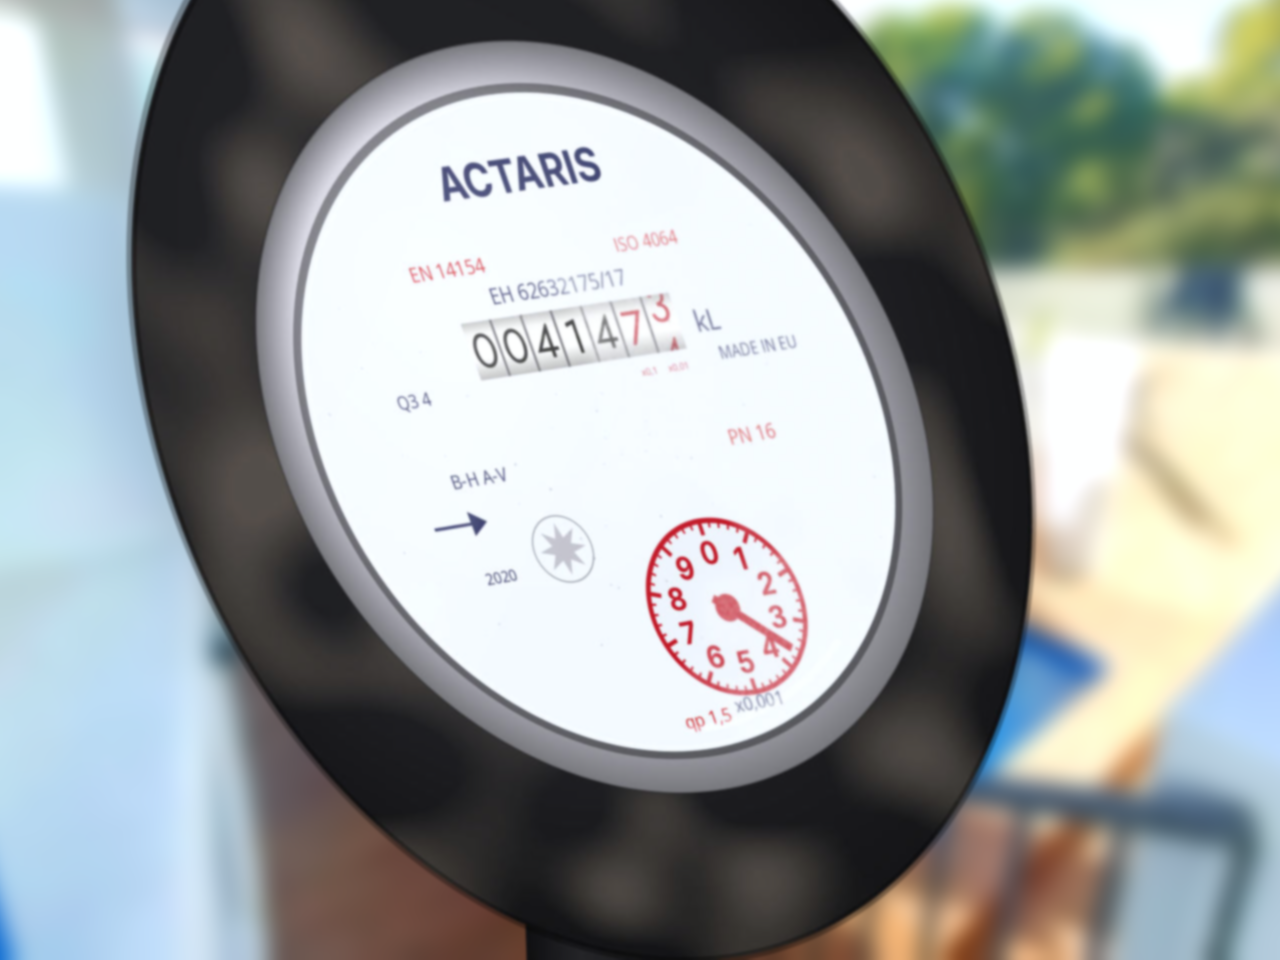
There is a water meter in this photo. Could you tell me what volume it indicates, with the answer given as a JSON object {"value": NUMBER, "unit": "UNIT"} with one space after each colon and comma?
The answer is {"value": 414.733, "unit": "kL"}
